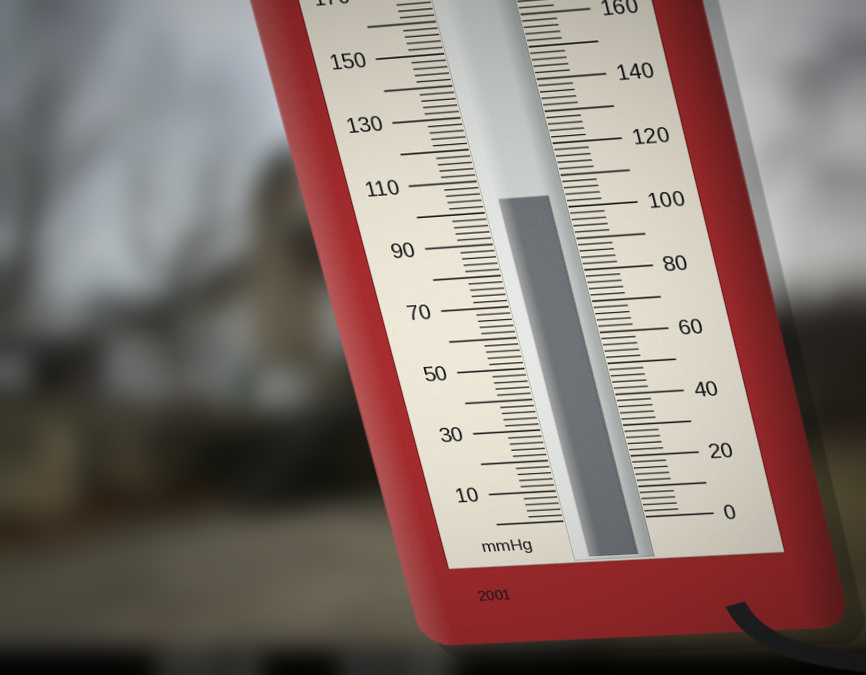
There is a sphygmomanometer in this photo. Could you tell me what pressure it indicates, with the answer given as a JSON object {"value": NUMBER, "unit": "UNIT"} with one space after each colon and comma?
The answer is {"value": 104, "unit": "mmHg"}
